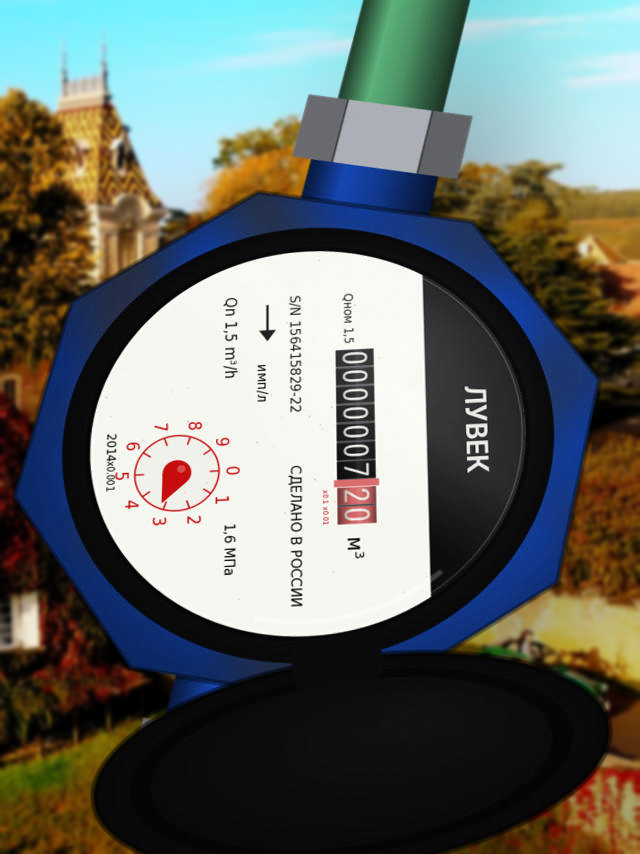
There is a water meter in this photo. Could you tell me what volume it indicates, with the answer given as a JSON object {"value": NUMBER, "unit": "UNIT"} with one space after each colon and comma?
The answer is {"value": 7.203, "unit": "m³"}
